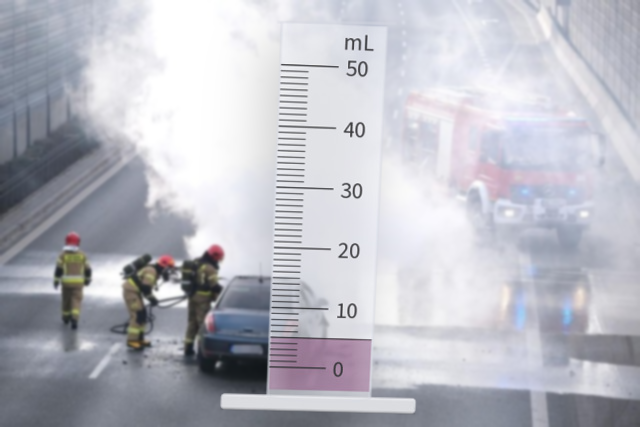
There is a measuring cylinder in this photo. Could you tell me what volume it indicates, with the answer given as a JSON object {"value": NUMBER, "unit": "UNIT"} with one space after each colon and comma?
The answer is {"value": 5, "unit": "mL"}
